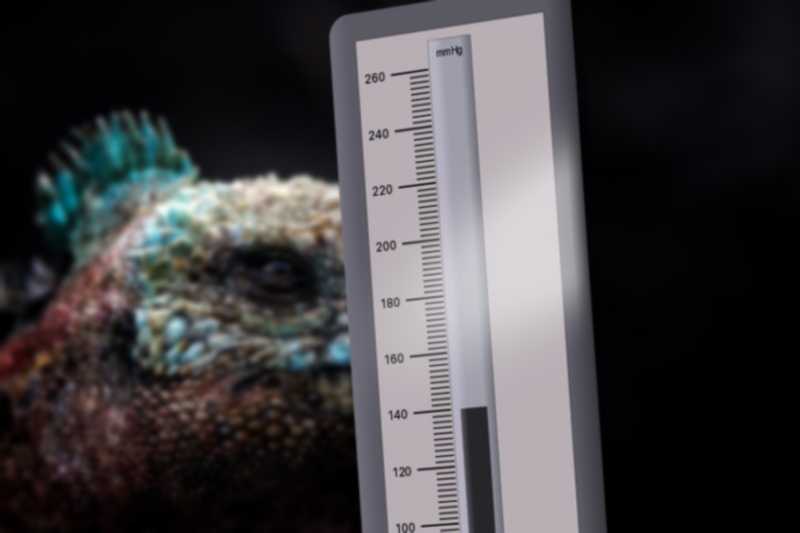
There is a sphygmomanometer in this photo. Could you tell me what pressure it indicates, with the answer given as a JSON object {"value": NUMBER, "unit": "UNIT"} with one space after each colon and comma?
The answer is {"value": 140, "unit": "mmHg"}
